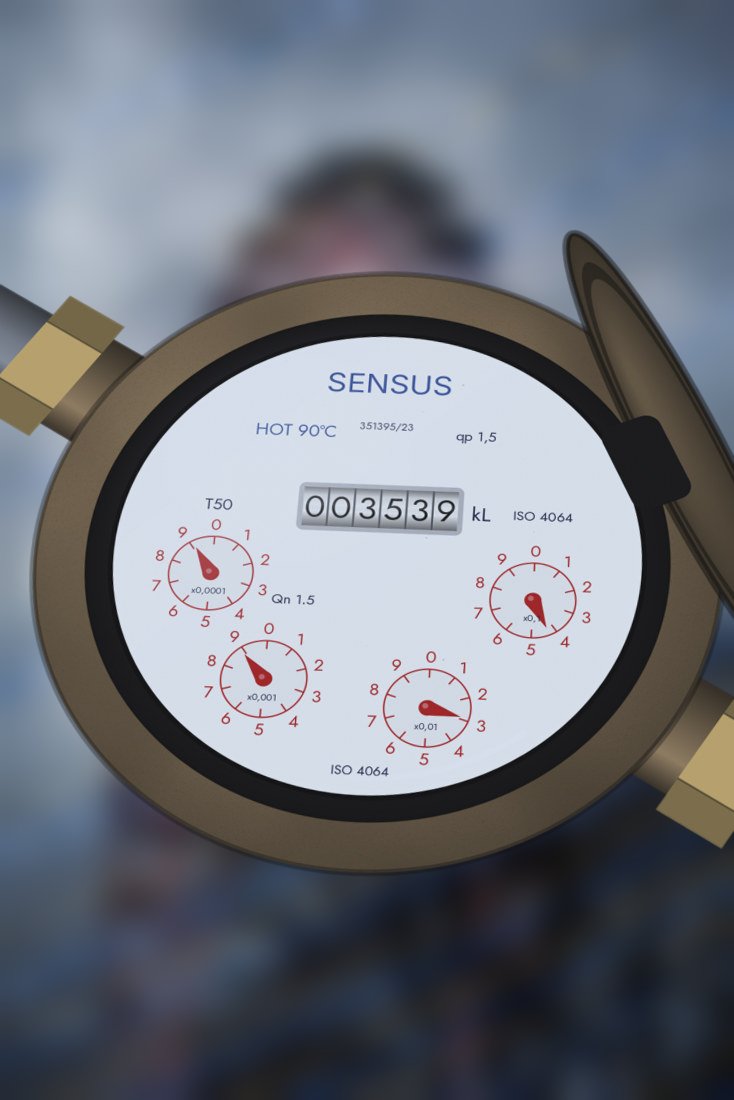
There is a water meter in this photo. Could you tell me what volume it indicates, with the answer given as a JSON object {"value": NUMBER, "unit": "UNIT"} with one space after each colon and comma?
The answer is {"value": 3539.4289, "unit": "kL"}
